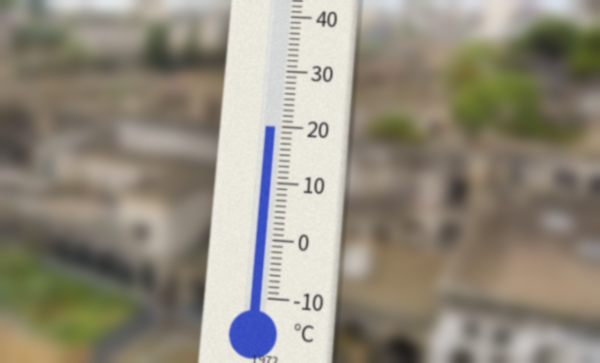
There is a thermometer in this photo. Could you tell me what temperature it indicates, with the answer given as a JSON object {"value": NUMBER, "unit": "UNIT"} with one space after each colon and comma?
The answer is {"value": 20, "unit": "°C"}
